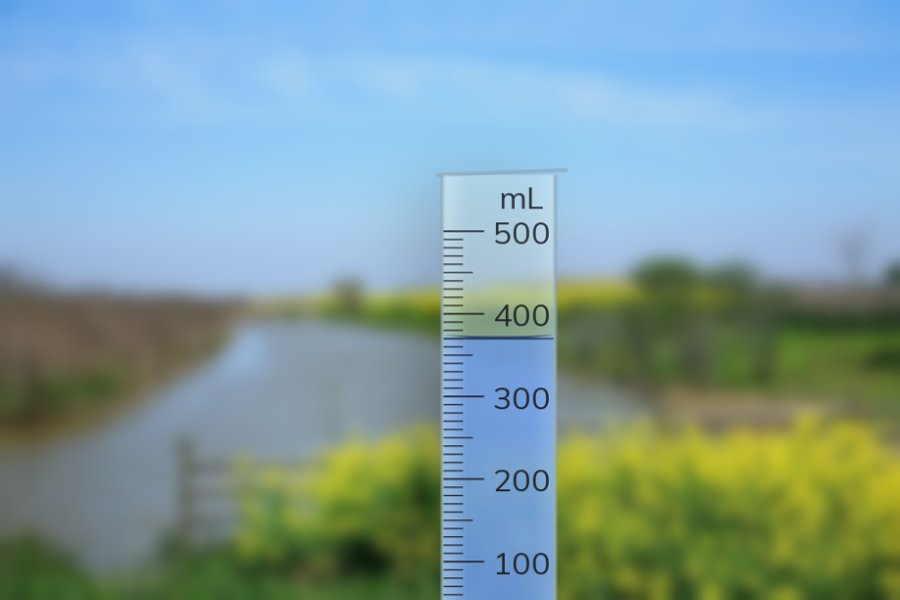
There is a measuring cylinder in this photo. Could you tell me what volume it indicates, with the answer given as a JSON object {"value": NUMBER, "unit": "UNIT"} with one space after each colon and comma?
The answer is {"value": 370, "unit": "mL"}
